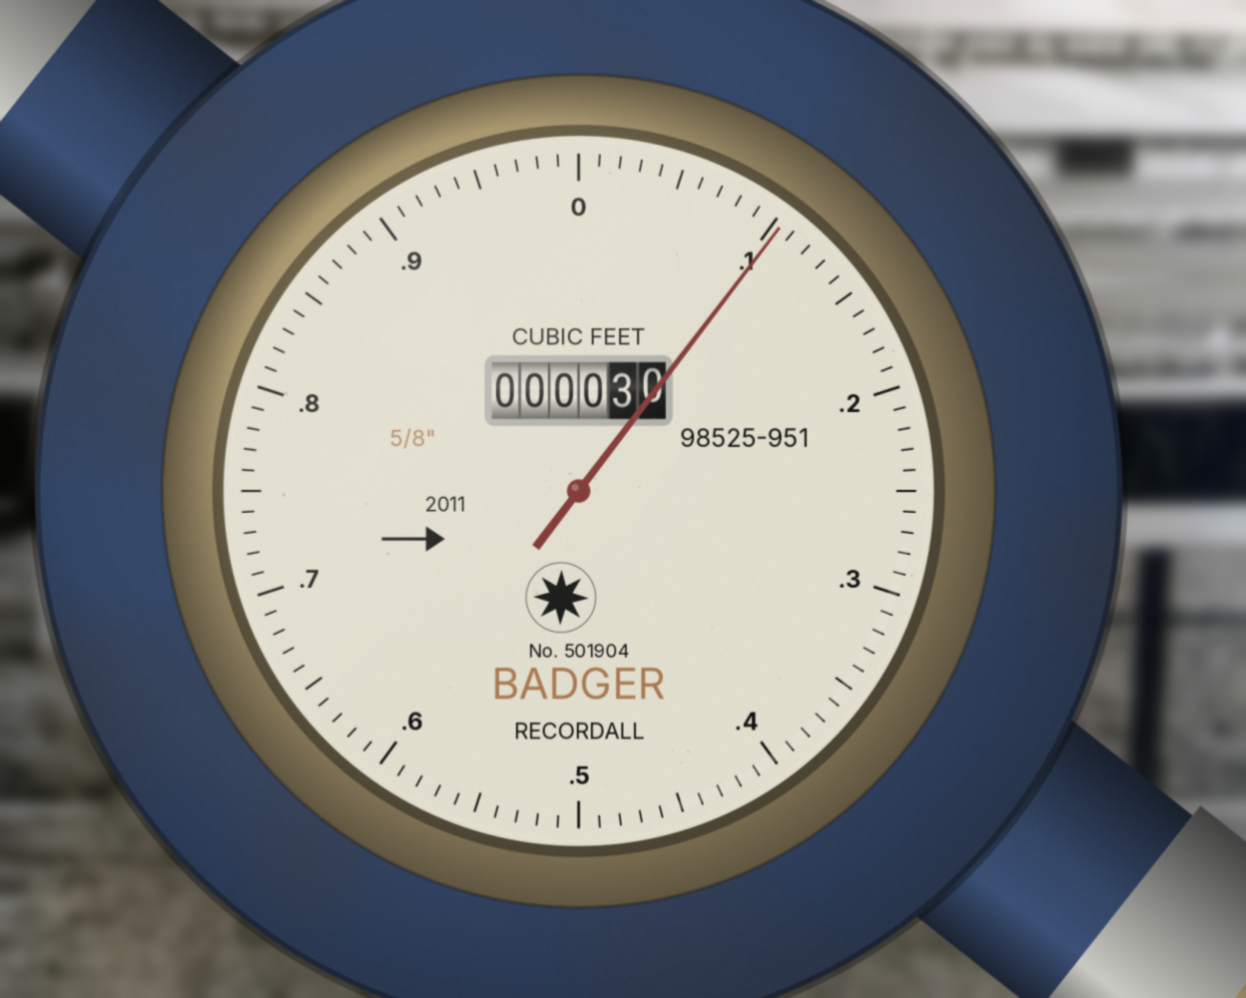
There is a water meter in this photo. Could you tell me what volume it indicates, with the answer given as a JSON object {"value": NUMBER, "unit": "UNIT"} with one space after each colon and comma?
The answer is {"value": 30.10, "unit": "ft³"}
